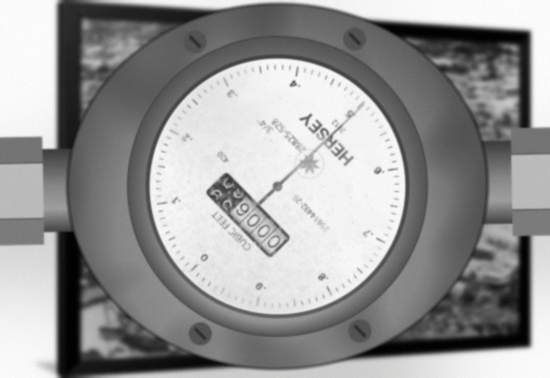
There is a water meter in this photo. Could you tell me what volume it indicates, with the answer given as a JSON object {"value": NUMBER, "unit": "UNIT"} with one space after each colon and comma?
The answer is {"value": 659.50, "unit": "ft³"}
